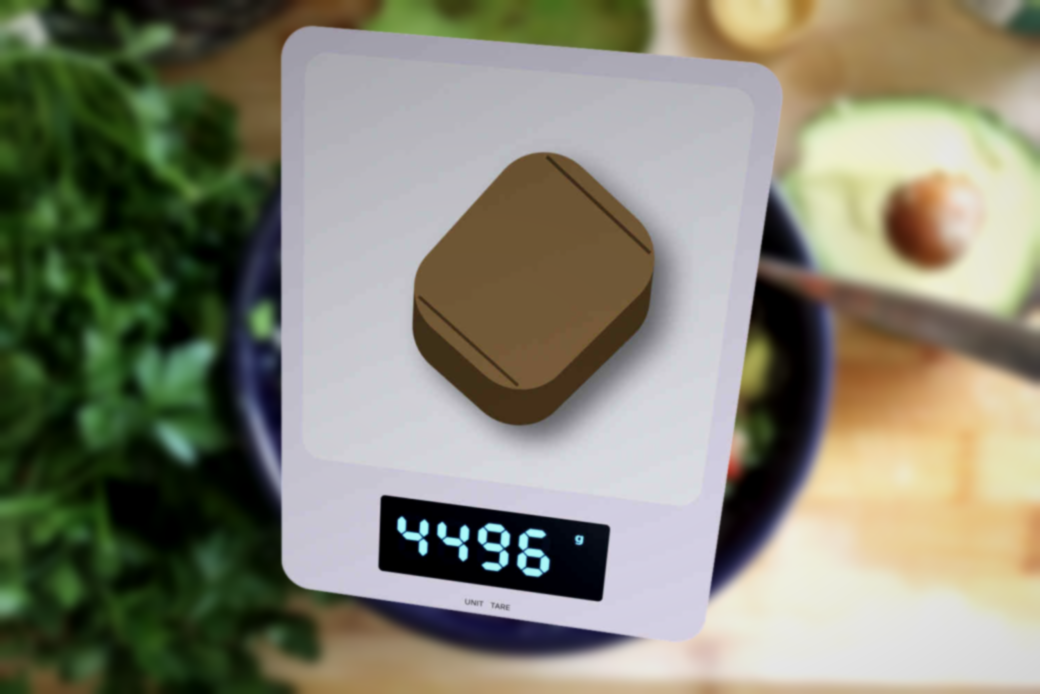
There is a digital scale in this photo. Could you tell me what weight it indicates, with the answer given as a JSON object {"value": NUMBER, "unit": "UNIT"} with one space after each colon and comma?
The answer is {"value": 4496, "unit": "g"}
